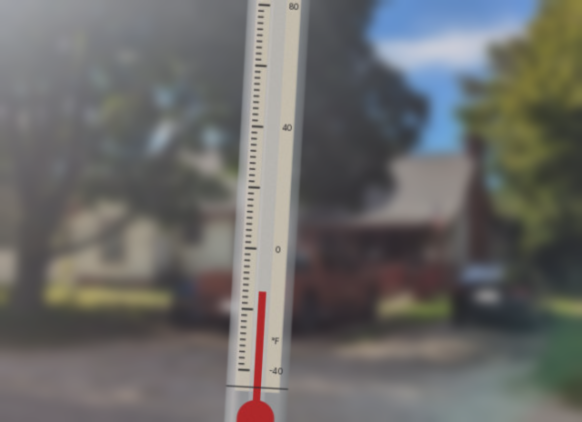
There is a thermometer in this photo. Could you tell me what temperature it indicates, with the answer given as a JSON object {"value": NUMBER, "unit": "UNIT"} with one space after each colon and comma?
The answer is {"value": -14, "unit": "°F"}
